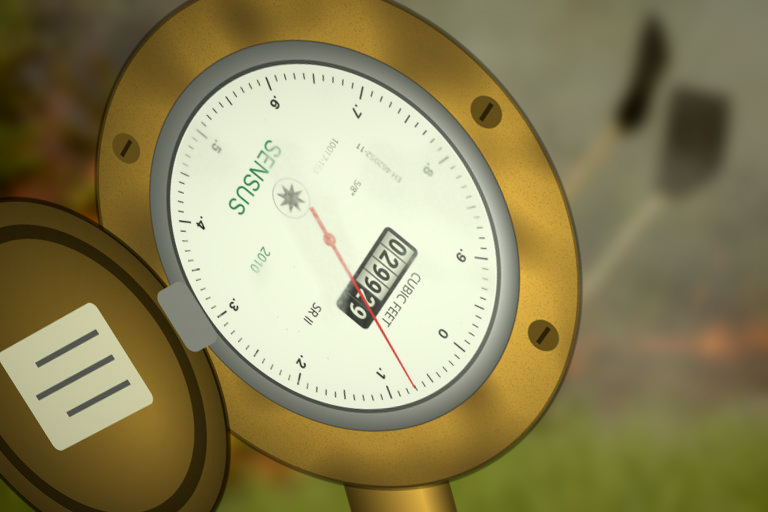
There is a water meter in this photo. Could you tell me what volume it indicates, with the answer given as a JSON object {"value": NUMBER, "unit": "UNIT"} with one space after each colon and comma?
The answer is {"value": 29929.07, "unit": "ft³"}
